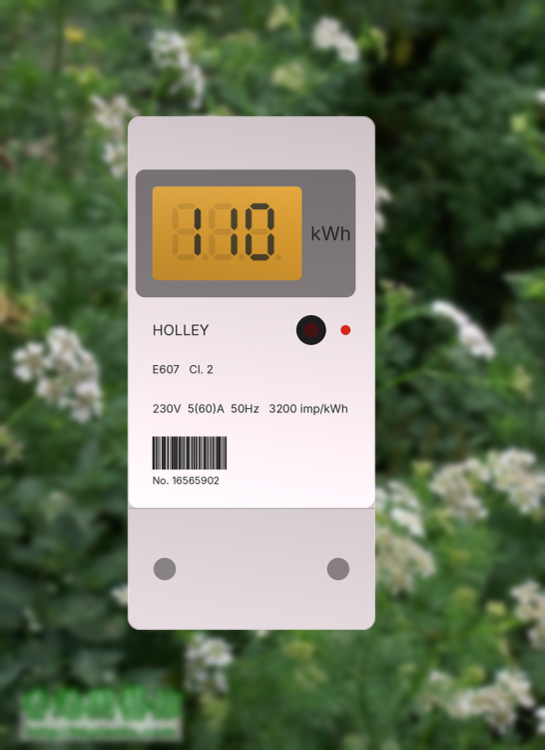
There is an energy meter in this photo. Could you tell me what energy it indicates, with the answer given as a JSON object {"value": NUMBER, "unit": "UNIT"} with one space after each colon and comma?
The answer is {"value": 110, "unit": "kWh"}
